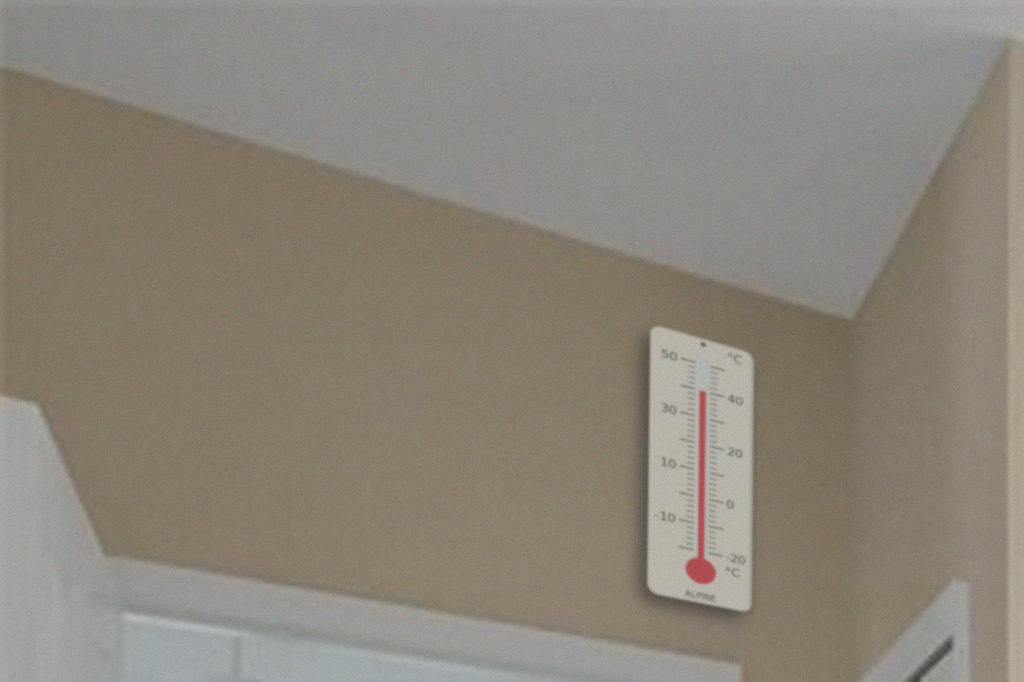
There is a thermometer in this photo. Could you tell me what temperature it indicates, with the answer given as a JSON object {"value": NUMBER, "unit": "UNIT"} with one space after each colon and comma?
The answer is {"value": 40, "unit": "°C"}
